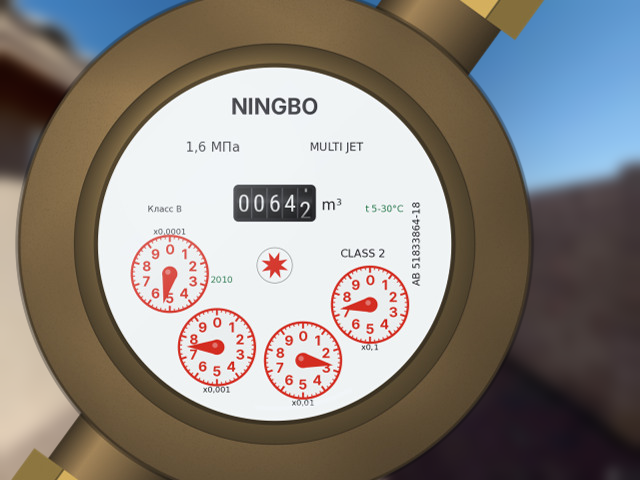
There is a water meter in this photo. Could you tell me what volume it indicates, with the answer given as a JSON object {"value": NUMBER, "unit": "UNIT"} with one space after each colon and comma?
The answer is {"value": 641.7275, "unit": "m³"}
